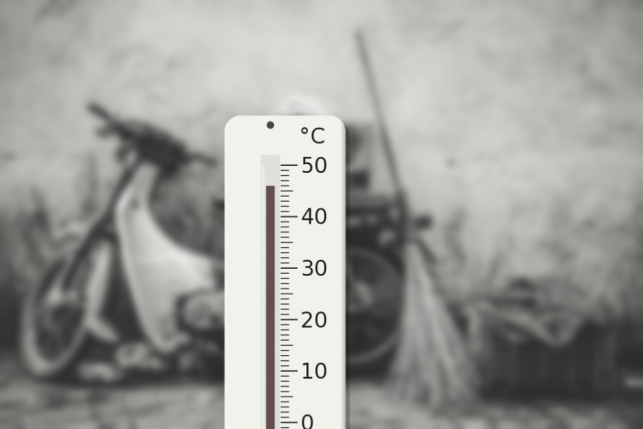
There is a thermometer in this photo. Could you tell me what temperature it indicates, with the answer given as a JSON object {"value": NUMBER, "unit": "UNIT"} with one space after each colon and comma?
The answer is {"value": 46, "unit": "°C"}
